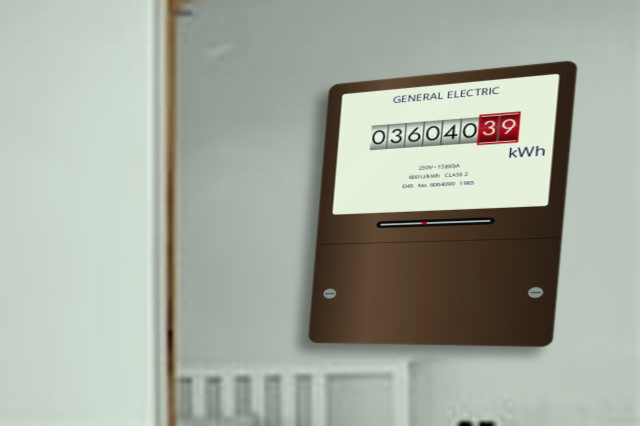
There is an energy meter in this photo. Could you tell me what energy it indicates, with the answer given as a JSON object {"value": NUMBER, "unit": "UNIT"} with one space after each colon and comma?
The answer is {"value": 36040.39, "unit": "kWh"}
